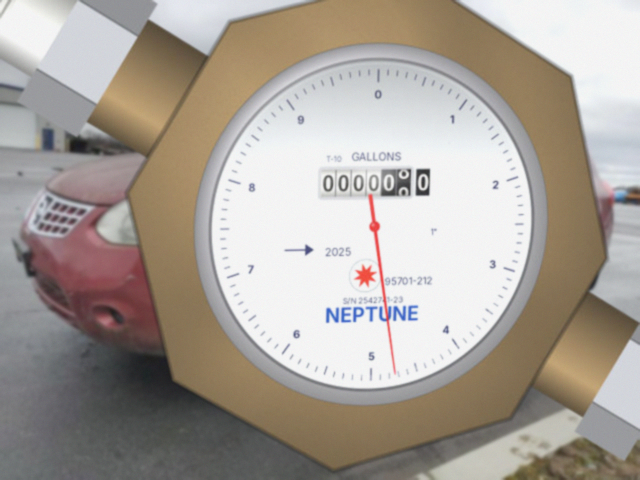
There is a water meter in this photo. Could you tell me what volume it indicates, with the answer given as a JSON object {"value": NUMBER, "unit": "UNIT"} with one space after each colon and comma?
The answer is {"value": 84.7, "unit": "gal"}
